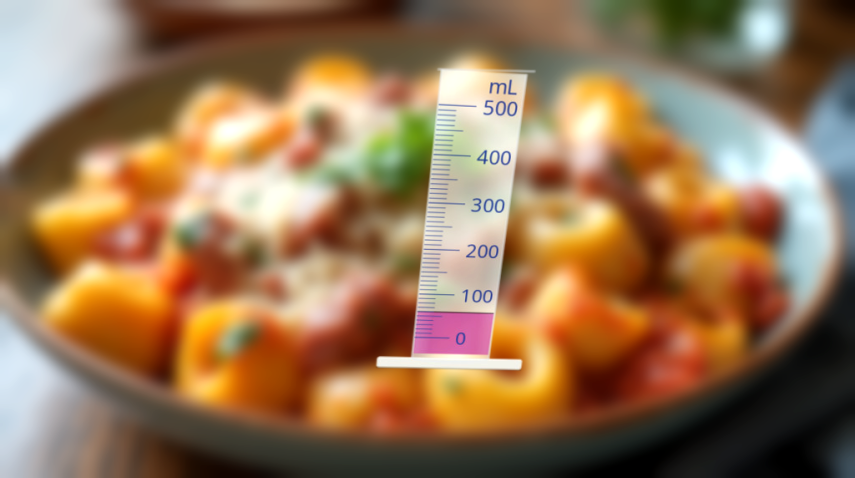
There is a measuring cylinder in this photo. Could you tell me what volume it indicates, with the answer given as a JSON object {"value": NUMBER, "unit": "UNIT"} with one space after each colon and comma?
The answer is {"value": 60, "unit": "mL"}
